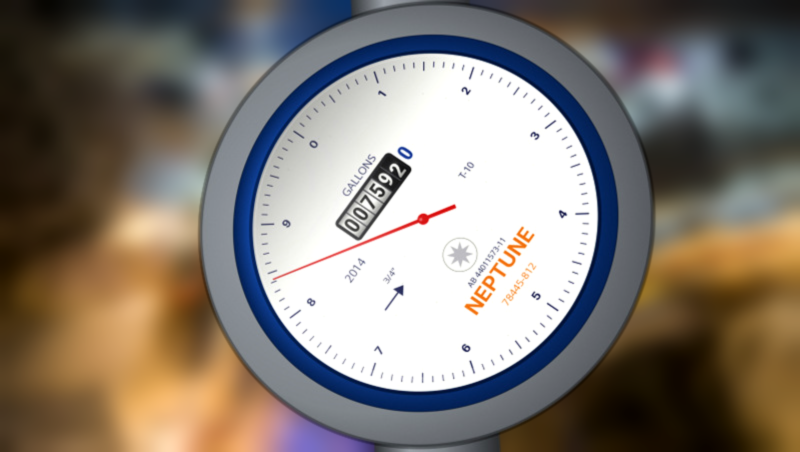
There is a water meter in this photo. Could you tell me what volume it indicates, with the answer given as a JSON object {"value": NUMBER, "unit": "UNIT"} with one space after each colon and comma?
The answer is {"value": 75918.4, "unit": "gal"}
